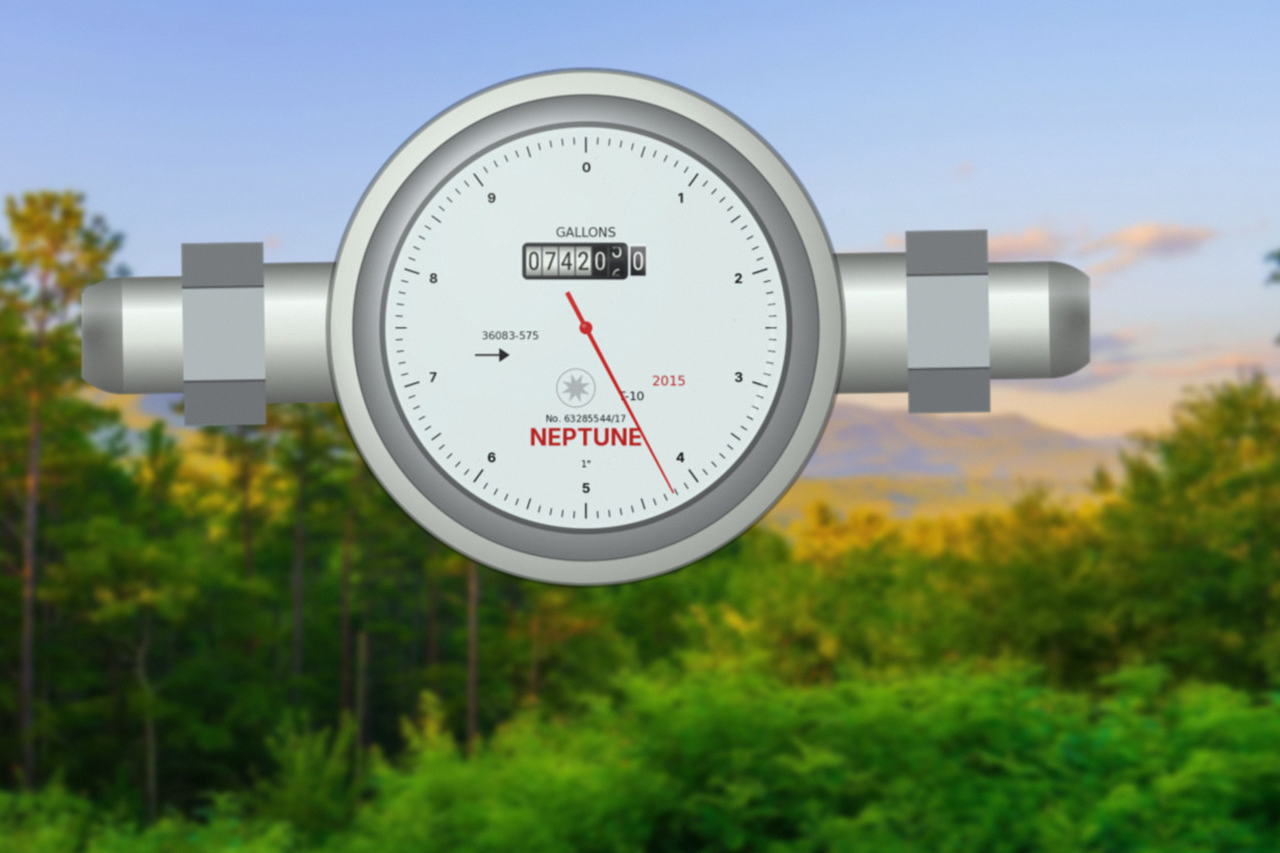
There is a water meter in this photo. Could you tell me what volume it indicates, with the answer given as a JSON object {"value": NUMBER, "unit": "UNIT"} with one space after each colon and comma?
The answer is {"value": 742054.2, "unit": "gal"}
